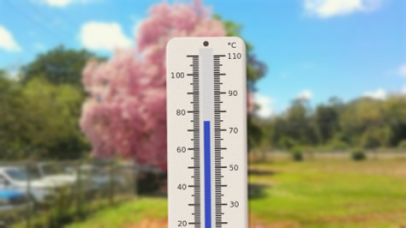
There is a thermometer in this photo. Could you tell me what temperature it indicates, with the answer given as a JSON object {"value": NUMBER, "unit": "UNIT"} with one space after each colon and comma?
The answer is {"value": 75, "unit": "°C"}
